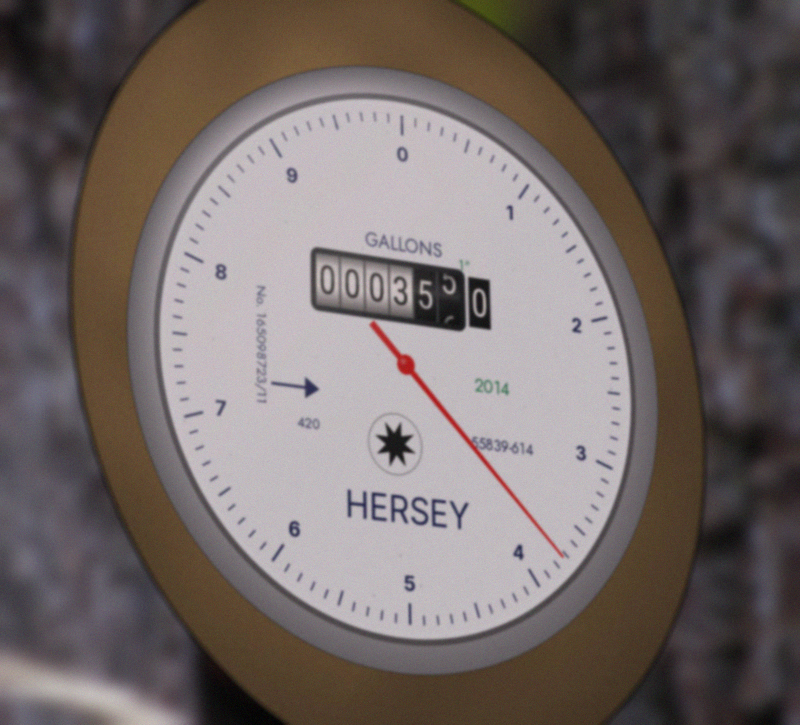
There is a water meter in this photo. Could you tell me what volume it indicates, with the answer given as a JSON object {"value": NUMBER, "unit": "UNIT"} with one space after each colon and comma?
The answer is {"value": 3553.7, "unit": "gal"}
